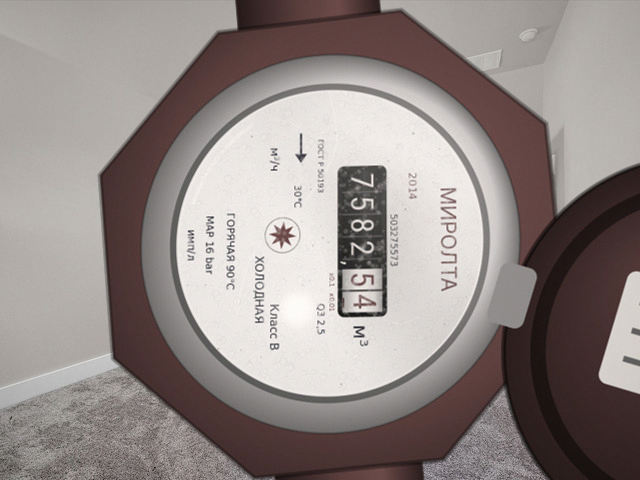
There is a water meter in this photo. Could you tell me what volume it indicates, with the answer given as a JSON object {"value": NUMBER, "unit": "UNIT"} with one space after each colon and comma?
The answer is {"value": 7582.54, "unit": "m³"}
